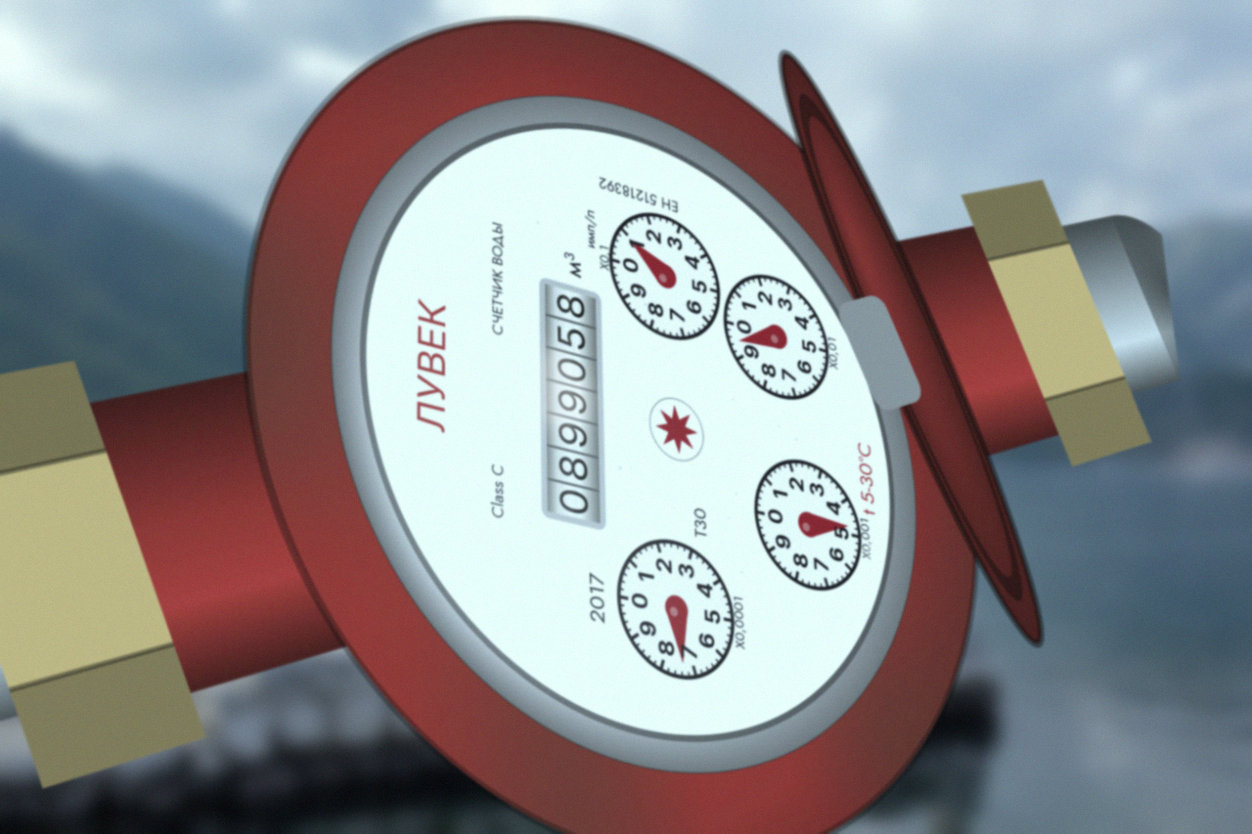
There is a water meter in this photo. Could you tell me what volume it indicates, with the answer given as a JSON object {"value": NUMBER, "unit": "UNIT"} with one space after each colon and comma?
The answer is {"value": 899058.0947, "unit": "m³"}
